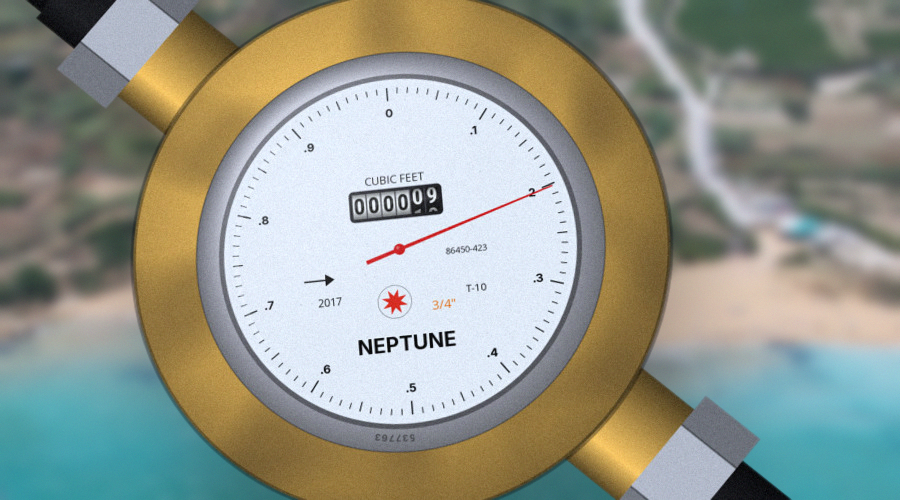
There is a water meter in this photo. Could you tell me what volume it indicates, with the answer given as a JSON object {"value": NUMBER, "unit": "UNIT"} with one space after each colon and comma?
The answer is {"value": 9.20, "unit": "ft³"}
